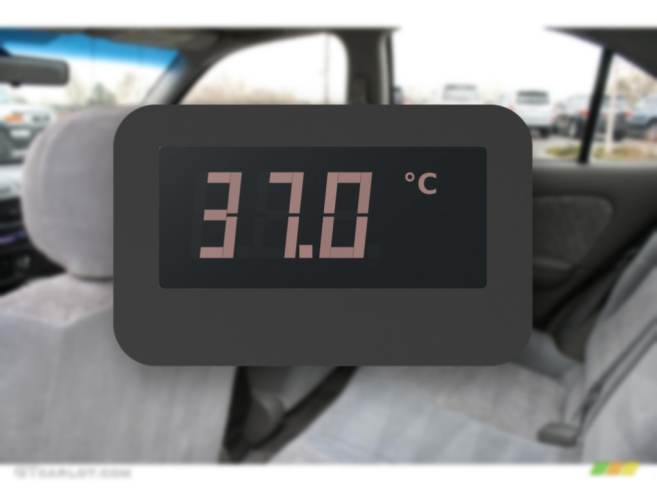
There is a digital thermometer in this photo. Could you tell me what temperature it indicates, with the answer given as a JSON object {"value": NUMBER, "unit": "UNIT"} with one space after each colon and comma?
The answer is {"value": 37.0, "unit": "°C"}
